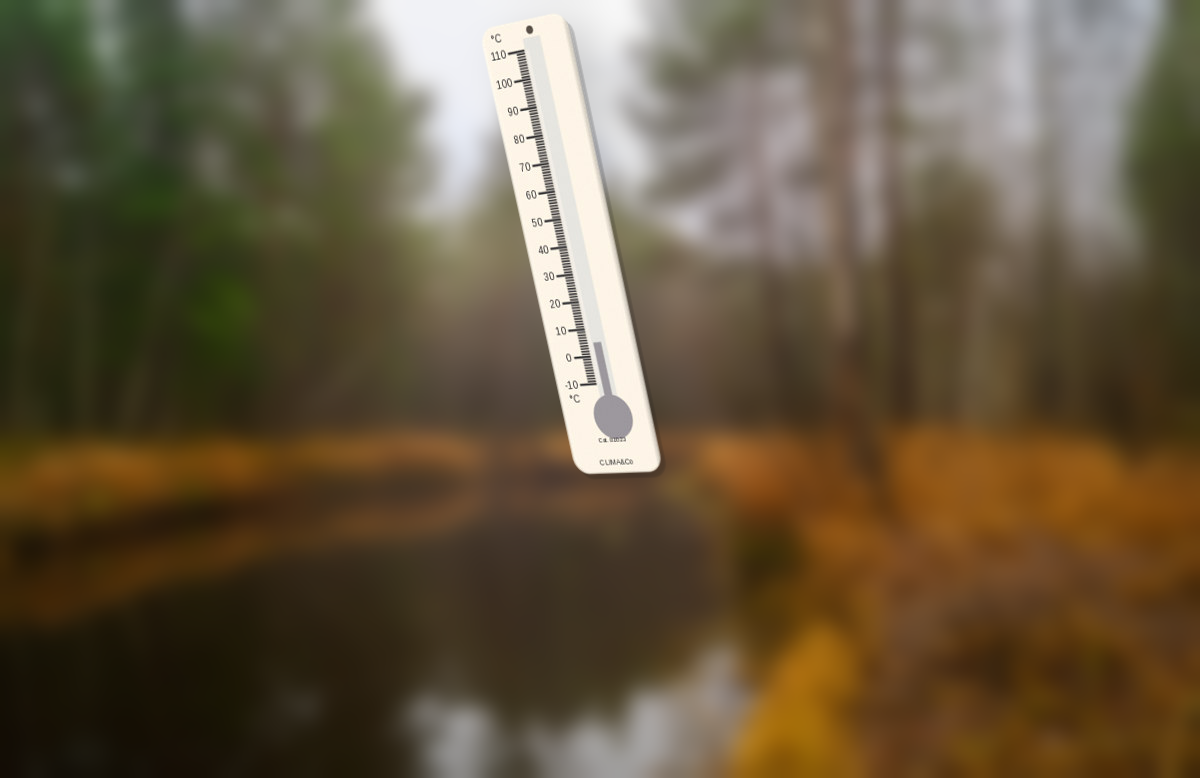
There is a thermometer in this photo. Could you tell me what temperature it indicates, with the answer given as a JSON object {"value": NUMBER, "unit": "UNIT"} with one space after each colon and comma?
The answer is {"value": 5, "unit": "°C"}
